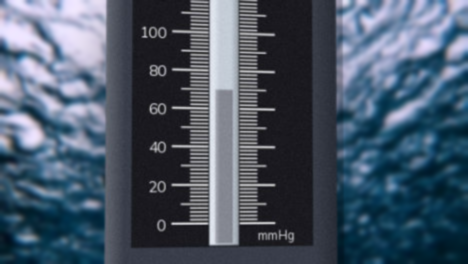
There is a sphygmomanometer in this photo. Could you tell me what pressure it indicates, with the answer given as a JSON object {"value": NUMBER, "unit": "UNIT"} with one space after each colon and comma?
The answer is {"value": 70, "unit": "mmHg"}
